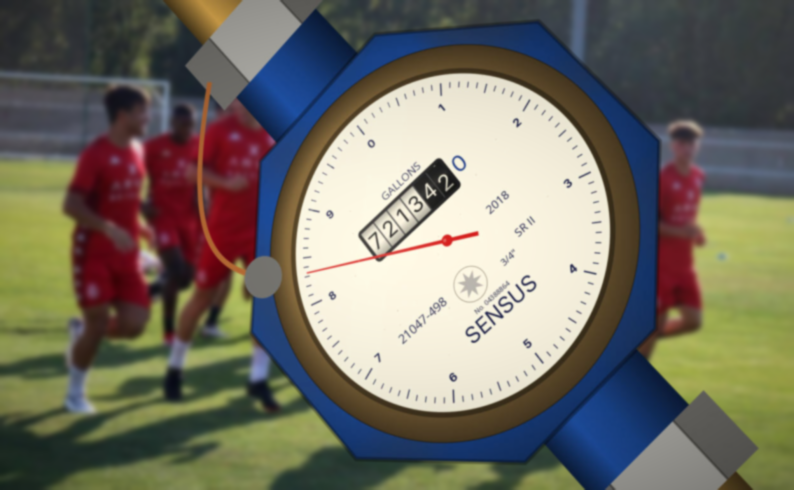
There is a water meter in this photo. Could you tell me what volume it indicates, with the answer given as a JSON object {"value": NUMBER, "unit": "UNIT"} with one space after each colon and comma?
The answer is {"value": 7213418.3, "unit": "gal"}
